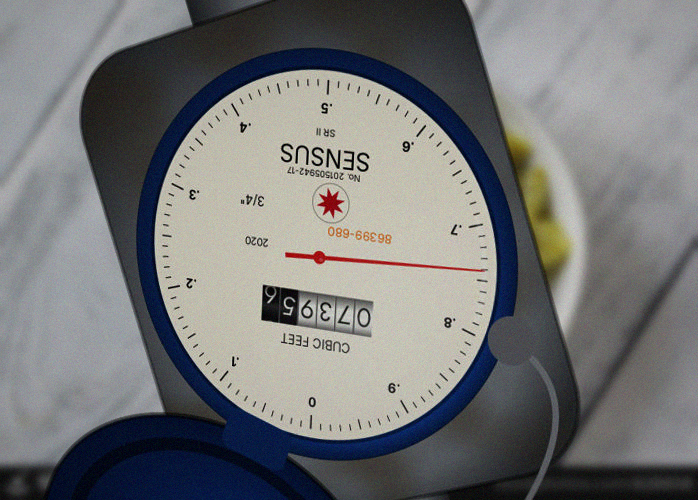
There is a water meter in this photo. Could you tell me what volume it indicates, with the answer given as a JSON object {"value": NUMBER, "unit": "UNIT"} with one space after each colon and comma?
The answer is {"value": 73955.74, "unit": "ft³"}
